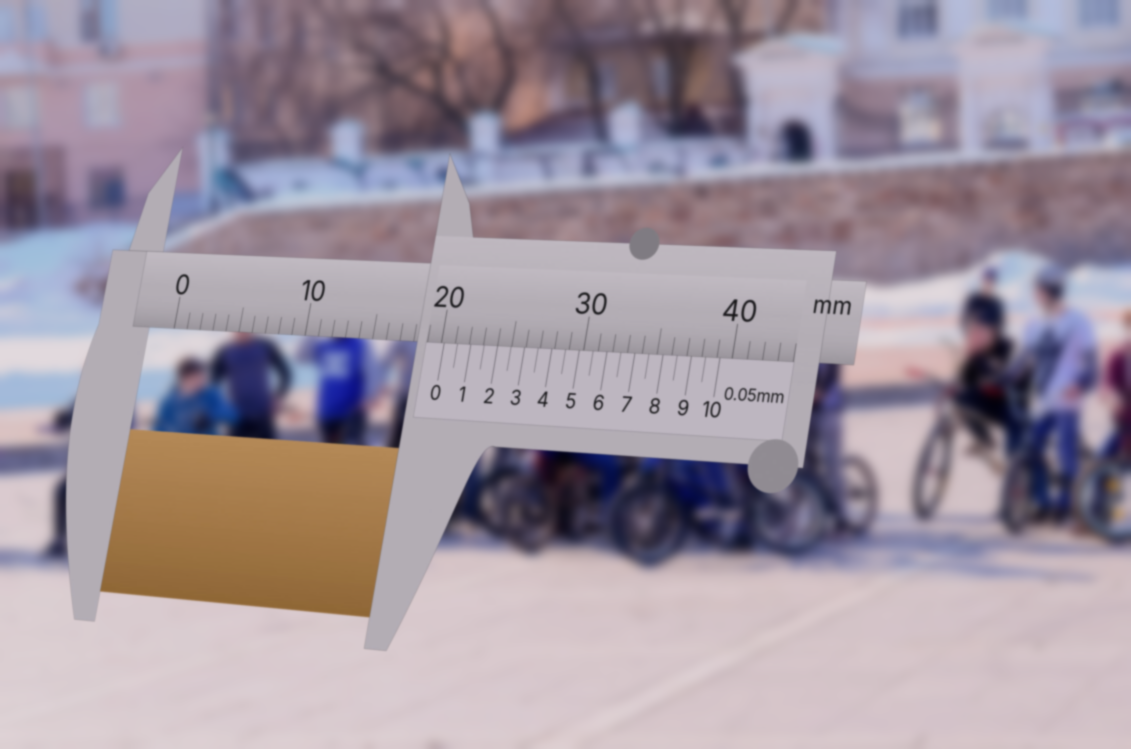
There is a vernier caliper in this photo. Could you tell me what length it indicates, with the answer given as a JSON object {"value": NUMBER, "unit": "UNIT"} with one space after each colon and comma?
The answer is {"value": 20.2, "unit": "mm"}
